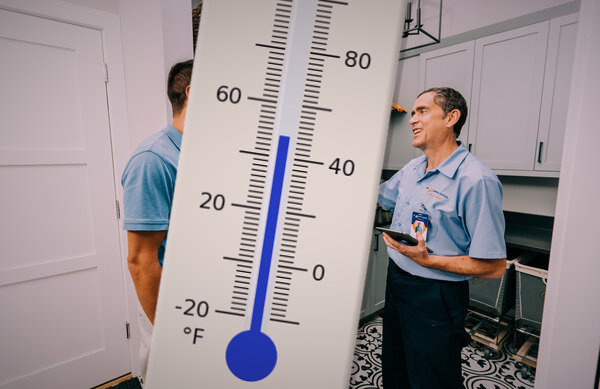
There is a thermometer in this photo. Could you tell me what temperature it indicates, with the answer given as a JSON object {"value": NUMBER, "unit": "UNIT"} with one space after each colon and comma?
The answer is {"value": 48, "unit": "°F"}
